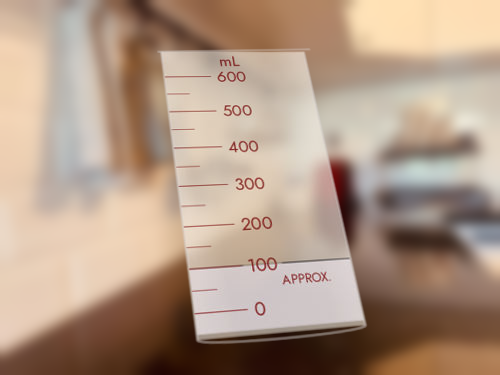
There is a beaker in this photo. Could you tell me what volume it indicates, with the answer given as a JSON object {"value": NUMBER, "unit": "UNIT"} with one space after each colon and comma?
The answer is {"value": 100, "unit": "mL"}
